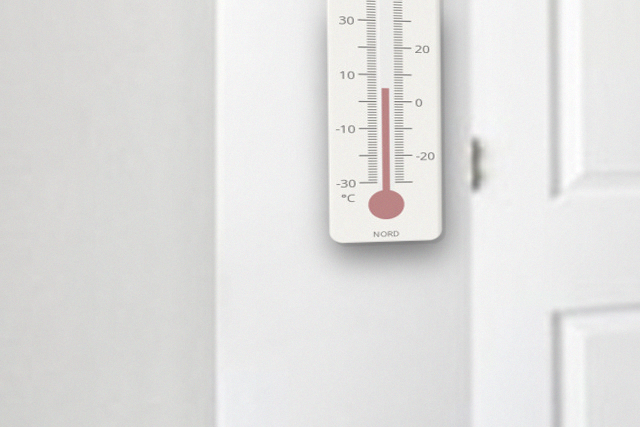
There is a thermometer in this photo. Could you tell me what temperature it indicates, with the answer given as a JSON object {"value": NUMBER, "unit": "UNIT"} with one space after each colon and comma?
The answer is {"value": 5, "unit": "°C"}
